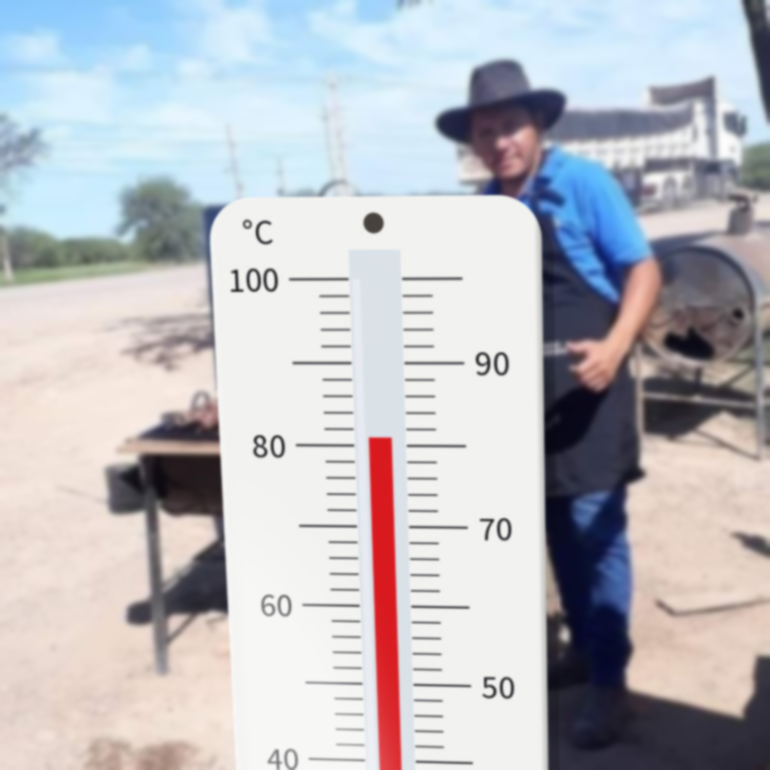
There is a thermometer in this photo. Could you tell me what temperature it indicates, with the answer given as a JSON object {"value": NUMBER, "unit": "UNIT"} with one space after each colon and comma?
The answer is {"value": 81, "unit": "°C"}
